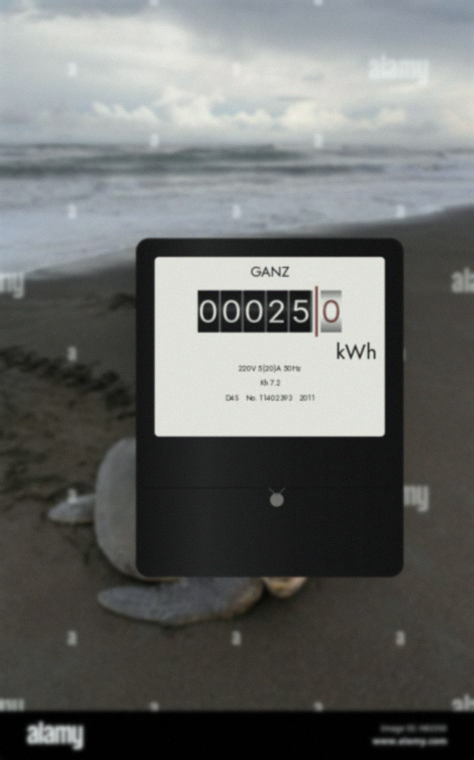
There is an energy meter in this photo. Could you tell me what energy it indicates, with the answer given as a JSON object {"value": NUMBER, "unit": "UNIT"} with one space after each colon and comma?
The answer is {"value": 25.0, "unit": "kWh"}
